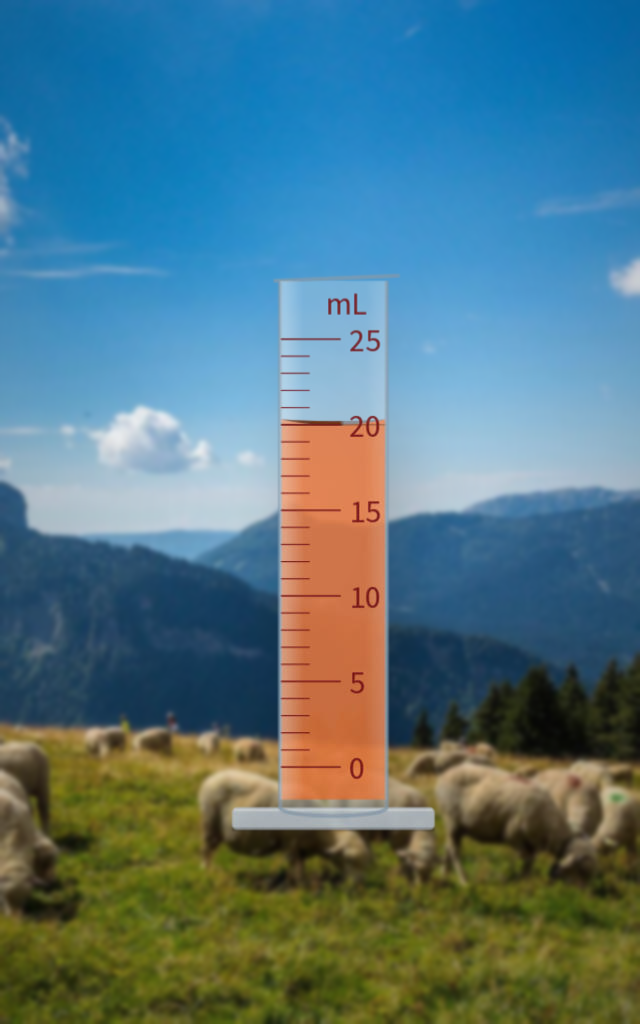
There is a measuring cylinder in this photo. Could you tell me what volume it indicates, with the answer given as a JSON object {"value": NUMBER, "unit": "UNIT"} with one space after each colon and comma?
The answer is {"value": 20, "unit": "mL"}
